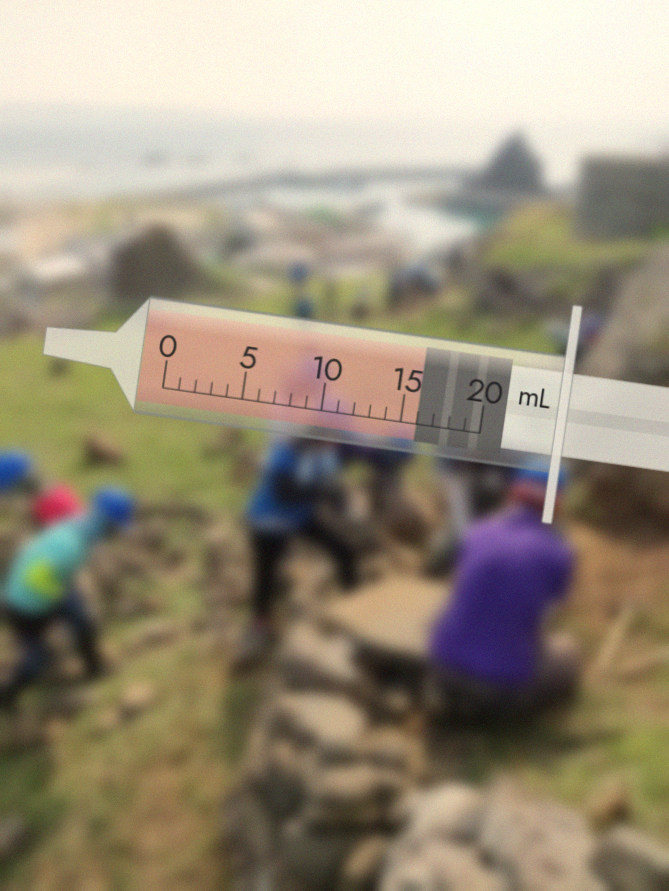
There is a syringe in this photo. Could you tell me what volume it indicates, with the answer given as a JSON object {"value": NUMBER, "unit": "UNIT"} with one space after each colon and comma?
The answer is {"value": 16, "unit": "mL"}
